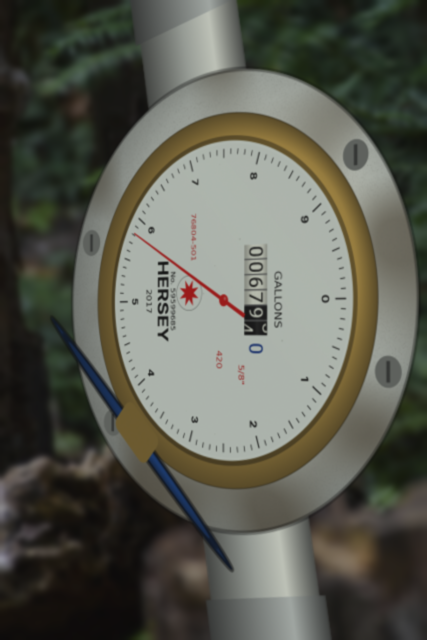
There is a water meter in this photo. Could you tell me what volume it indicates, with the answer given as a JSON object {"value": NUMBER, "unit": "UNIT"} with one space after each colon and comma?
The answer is {"value": 67935.8, "unit": "gal"}
